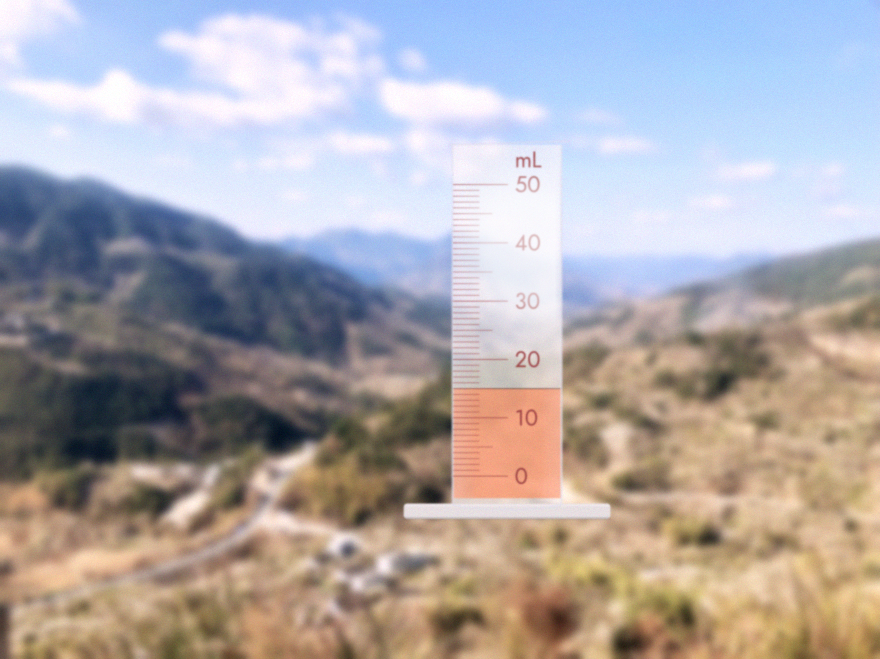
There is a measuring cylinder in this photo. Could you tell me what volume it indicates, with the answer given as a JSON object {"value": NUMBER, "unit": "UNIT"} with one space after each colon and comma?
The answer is {"value": 15, "unit": "mL"}
